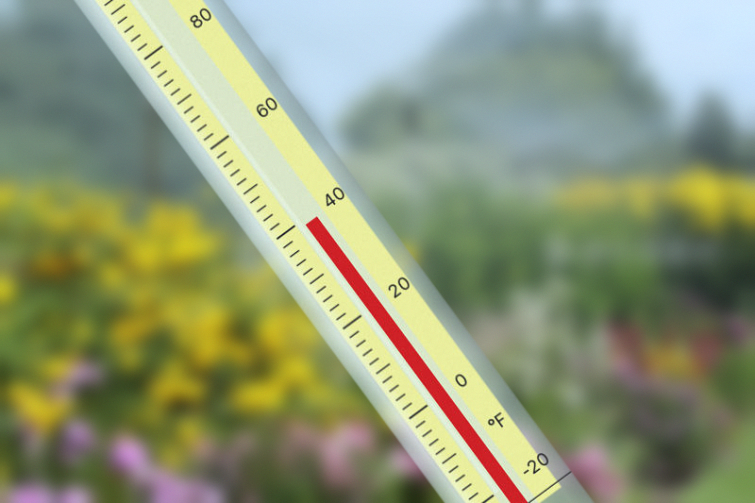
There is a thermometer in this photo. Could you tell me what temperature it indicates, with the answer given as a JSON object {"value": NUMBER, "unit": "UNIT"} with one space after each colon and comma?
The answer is {"value": 39, "unit": "°F"}
